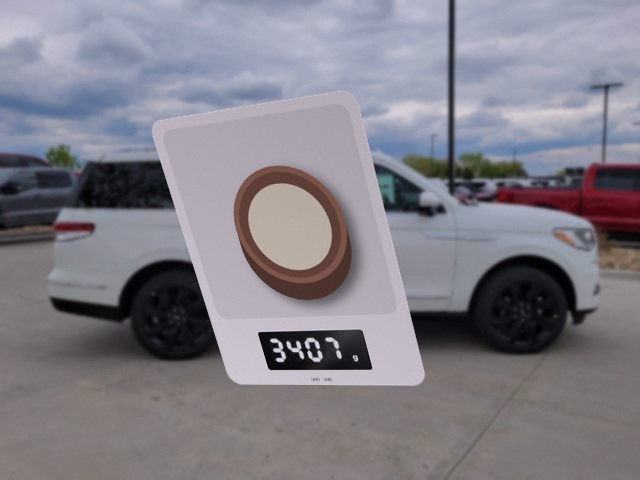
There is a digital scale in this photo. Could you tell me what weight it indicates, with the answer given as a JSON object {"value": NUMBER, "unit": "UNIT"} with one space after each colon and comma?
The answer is {"value": 3407, "unit": "g"}
